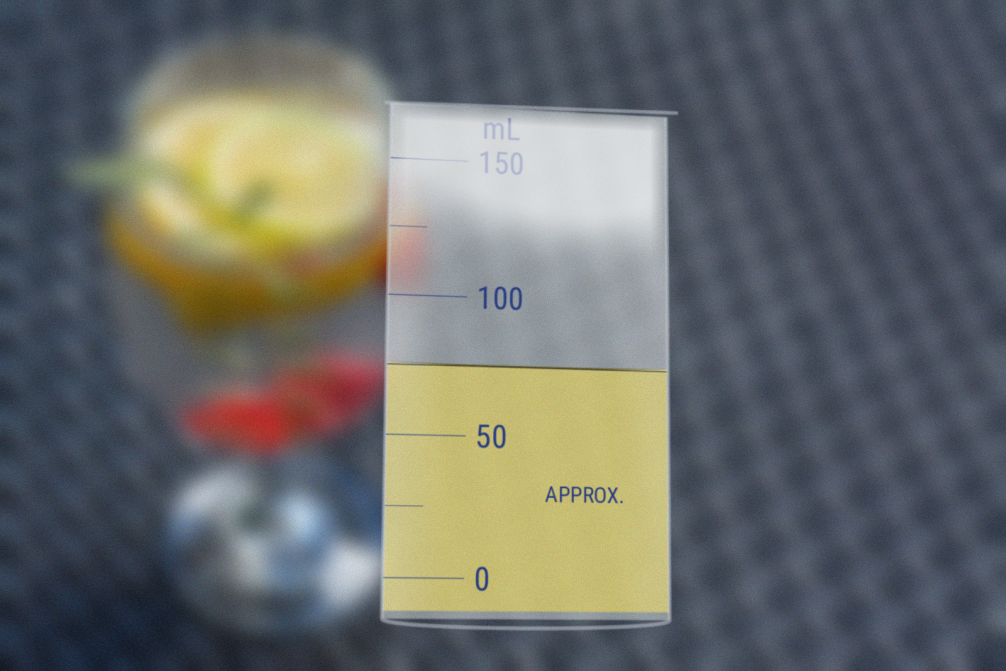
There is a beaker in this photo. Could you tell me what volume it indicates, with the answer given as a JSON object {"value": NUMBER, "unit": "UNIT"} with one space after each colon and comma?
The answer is {"value": 75, "unit": "mL"}
